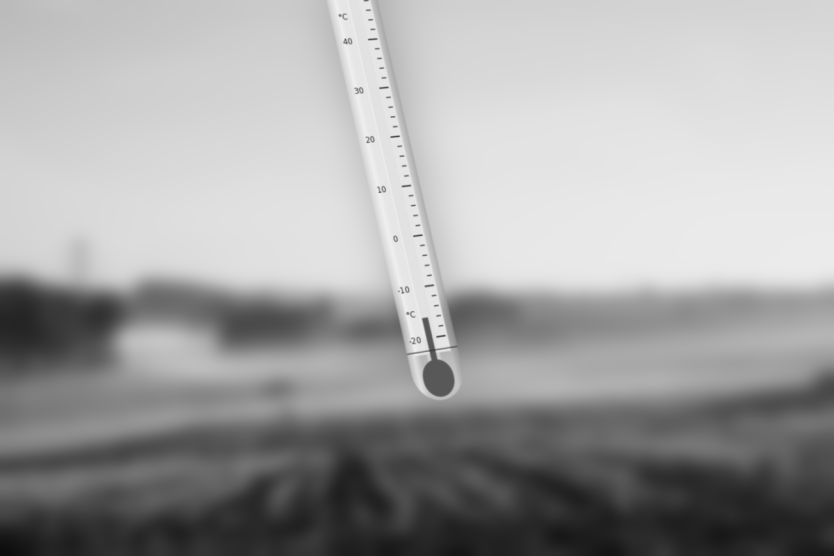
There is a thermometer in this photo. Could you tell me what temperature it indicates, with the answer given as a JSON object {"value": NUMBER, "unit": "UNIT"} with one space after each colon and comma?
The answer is {"value": -16, "unit": "°C"}
